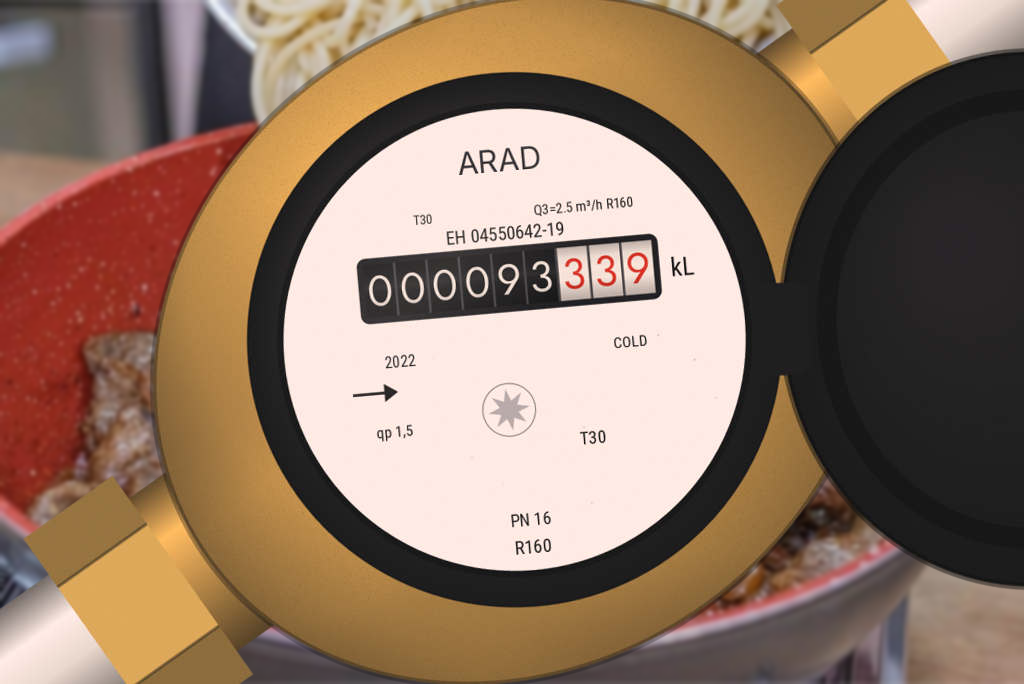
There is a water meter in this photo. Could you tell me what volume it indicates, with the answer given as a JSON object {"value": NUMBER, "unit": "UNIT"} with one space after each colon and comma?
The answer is {"value": 93.339, "unit": "kL"}
